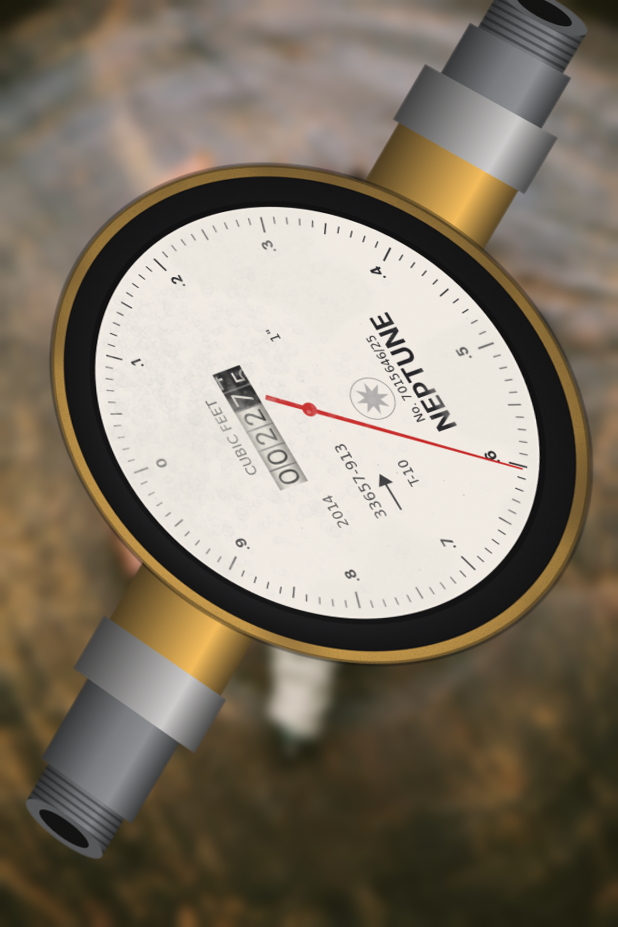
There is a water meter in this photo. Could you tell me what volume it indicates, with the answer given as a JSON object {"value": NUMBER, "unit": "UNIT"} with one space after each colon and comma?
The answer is {"value": 2274.60, "unit": "ft³"}
